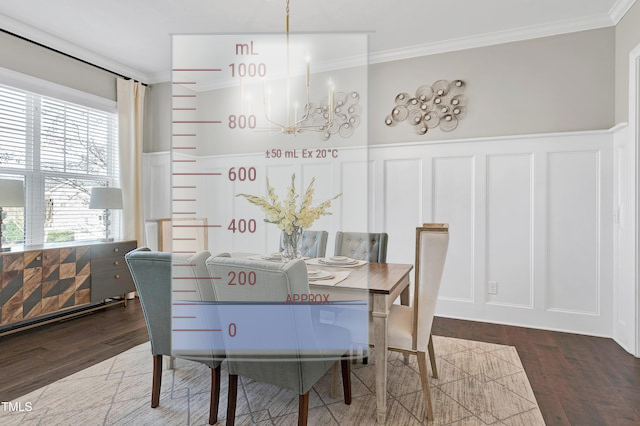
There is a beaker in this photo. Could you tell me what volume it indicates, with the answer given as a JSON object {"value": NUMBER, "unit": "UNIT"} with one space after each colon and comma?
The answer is {"value": 100, "unit": "mL"}
